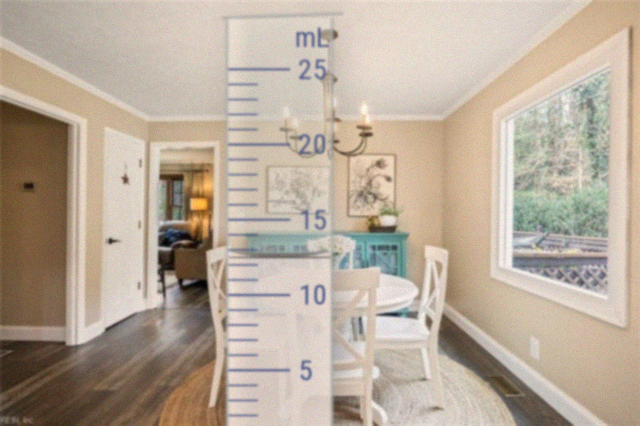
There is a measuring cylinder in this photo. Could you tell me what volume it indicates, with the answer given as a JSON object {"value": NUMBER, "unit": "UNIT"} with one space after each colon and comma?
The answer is {"value": 12.5, "unit": "mL"}
